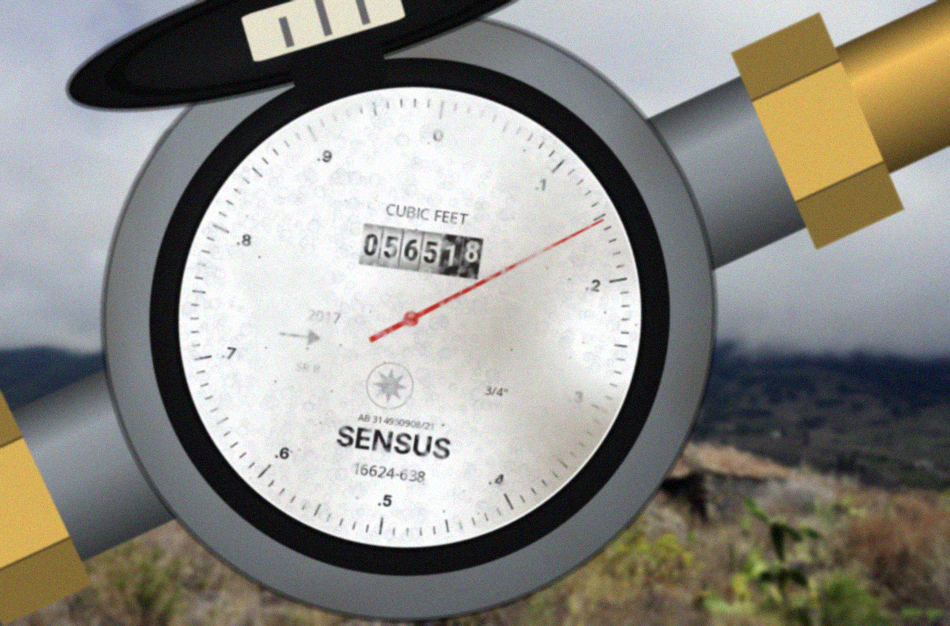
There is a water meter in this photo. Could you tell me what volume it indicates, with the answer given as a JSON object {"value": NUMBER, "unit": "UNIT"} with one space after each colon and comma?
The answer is {"value": 56518.15, "unit": "ft³"}
